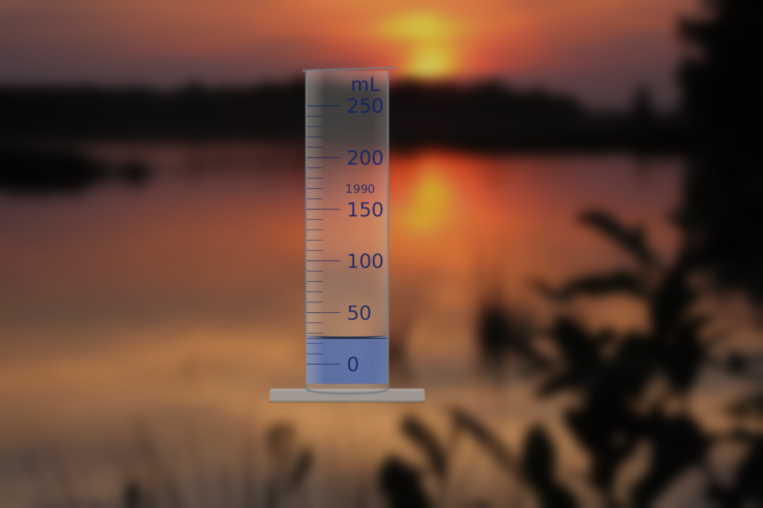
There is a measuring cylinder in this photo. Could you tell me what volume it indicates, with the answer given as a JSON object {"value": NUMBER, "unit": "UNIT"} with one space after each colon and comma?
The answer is {"value": 25, "unit": "mL"}
